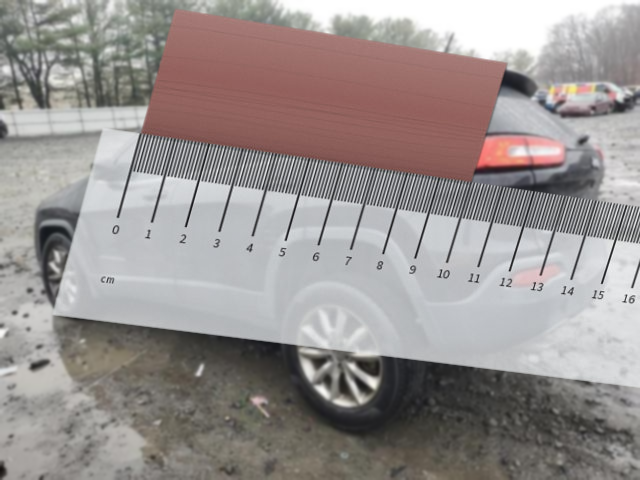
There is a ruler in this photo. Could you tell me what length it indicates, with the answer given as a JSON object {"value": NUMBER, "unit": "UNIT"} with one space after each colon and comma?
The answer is {"value": 10, "unit": "cm"}
